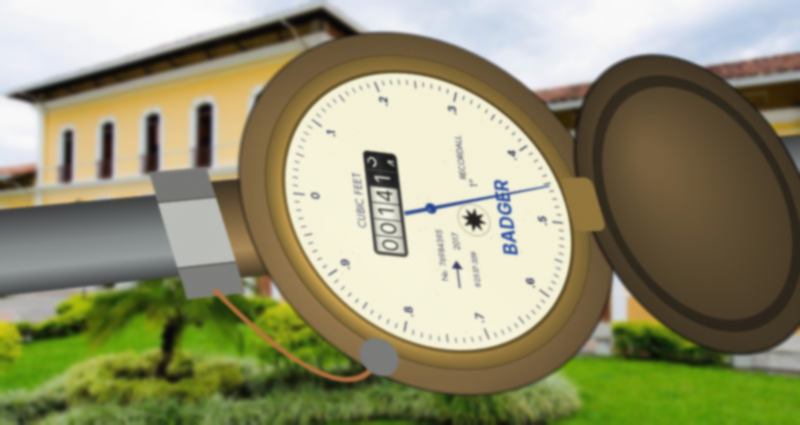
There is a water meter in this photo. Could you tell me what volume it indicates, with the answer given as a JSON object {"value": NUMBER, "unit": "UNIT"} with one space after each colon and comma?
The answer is {"value": 1413.45, "unit": "ft³"}
